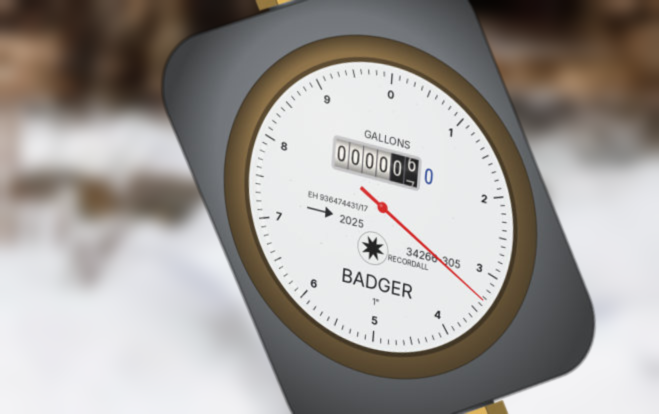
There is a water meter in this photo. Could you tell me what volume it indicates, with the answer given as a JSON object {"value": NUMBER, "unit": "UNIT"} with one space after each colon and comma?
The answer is {"value": 63.3, "unit": "gal"}
